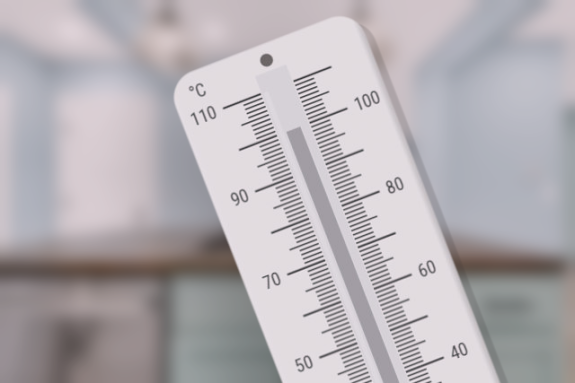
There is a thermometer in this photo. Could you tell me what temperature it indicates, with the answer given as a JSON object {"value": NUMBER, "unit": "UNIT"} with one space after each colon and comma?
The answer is {"value": 100, "unit": "°C"}
